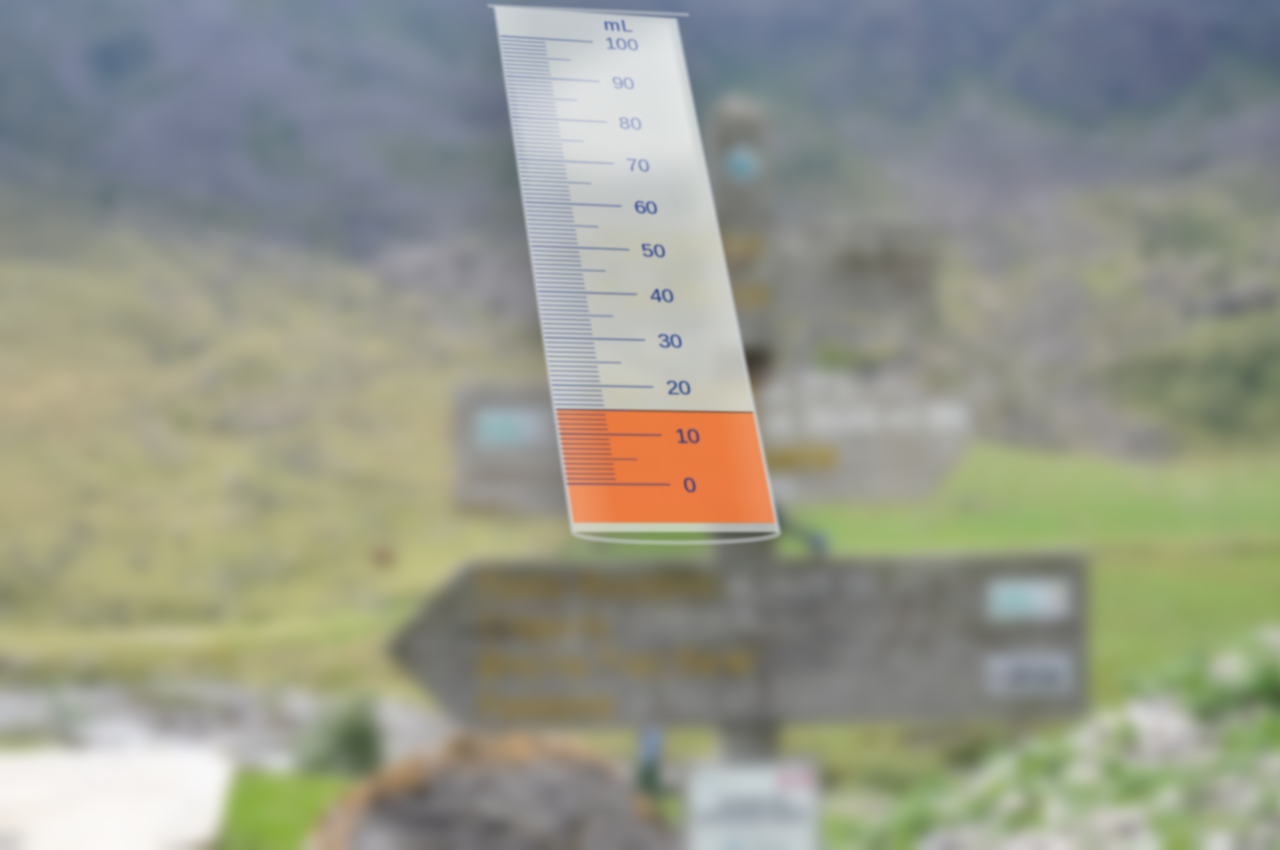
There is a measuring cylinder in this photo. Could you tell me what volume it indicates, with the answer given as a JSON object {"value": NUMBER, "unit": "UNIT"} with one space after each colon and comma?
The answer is {"value": 15, "unit": "mL"}
